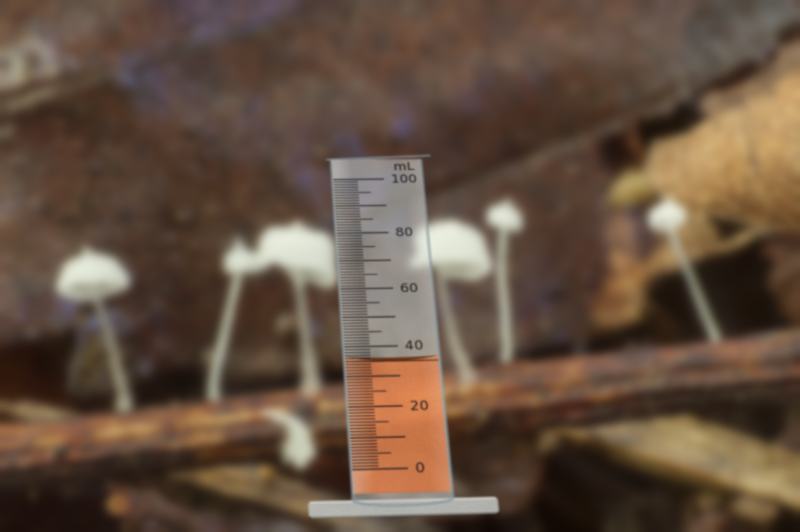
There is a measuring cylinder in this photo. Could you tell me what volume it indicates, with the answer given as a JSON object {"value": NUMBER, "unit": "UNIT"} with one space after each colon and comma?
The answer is {"value": 35, "unit": "mL"}
